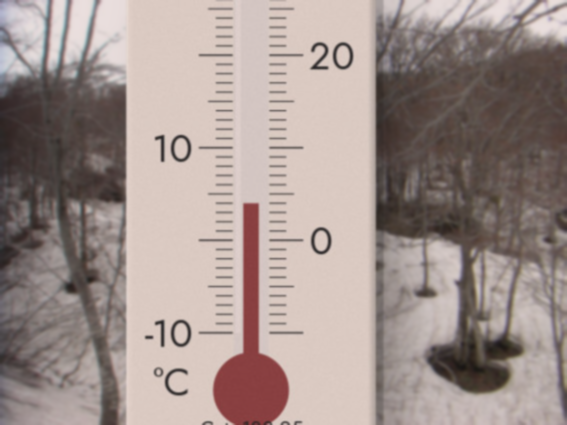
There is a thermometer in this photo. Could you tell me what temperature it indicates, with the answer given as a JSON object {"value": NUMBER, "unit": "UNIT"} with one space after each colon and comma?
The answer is {"value": 4, "unit": "°C"}
